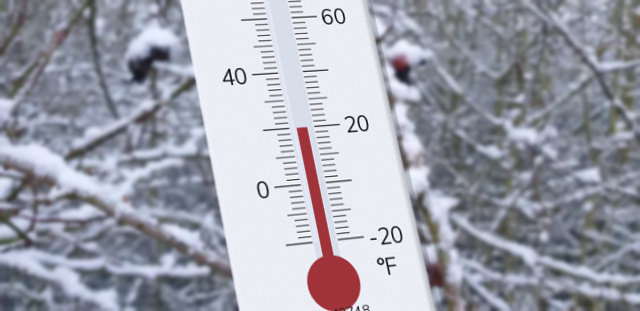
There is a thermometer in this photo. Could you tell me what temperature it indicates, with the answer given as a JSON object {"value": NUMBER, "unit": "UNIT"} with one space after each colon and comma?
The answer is {"value": 20, "unit": "°F"}
